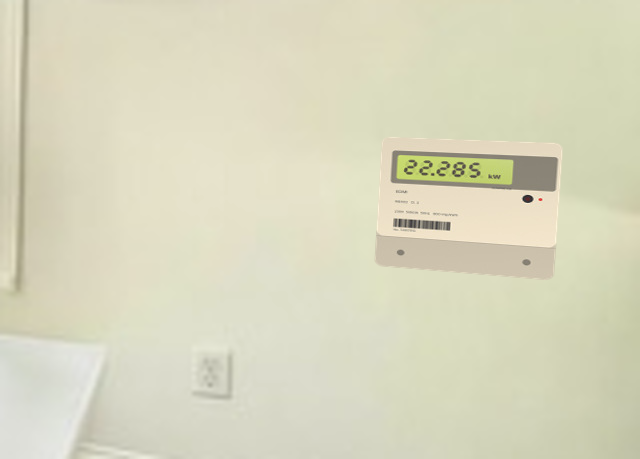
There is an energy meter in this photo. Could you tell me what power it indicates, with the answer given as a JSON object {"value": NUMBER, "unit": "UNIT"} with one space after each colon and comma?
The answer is {"value": 22.285, "unit": "kW"}
